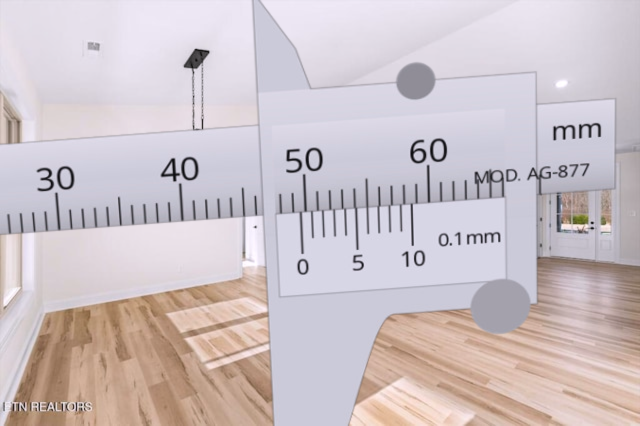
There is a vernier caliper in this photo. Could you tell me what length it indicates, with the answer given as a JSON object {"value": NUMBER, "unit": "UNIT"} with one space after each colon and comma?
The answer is {"value": 49.6, "unit": "mm"}
